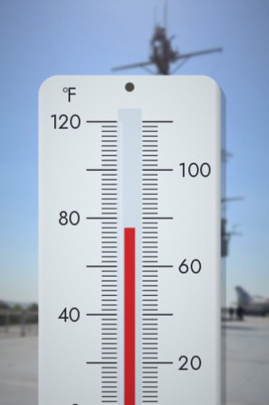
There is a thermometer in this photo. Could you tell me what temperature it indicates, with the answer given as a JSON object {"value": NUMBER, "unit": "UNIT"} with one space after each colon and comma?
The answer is {"value": 76, "unit": "°F"}
